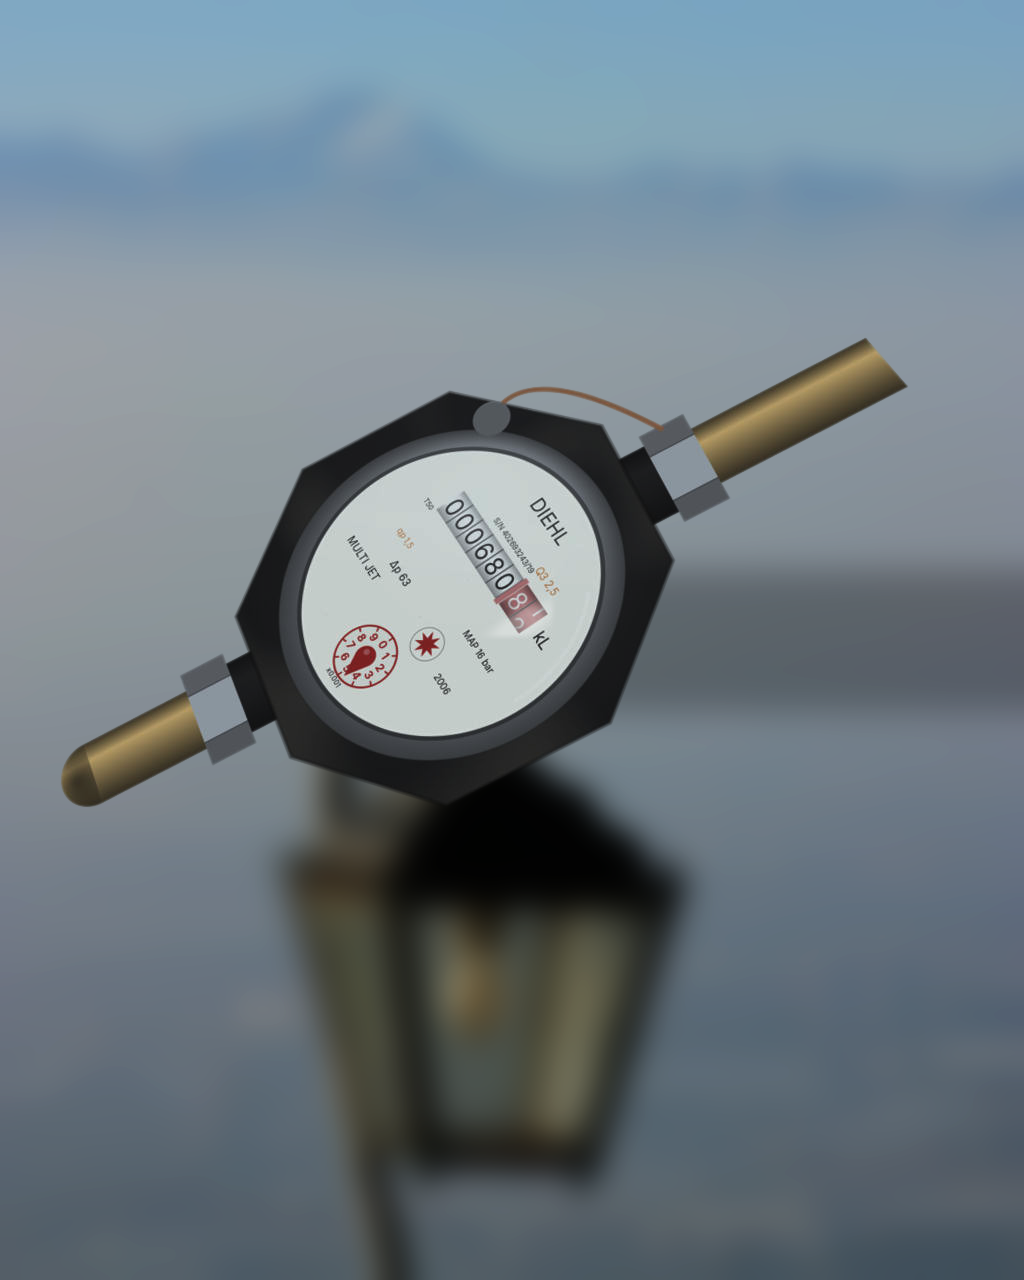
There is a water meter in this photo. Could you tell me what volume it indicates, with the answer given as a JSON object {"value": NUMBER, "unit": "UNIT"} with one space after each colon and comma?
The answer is {"value": 680.814, "unit": "kL"}
